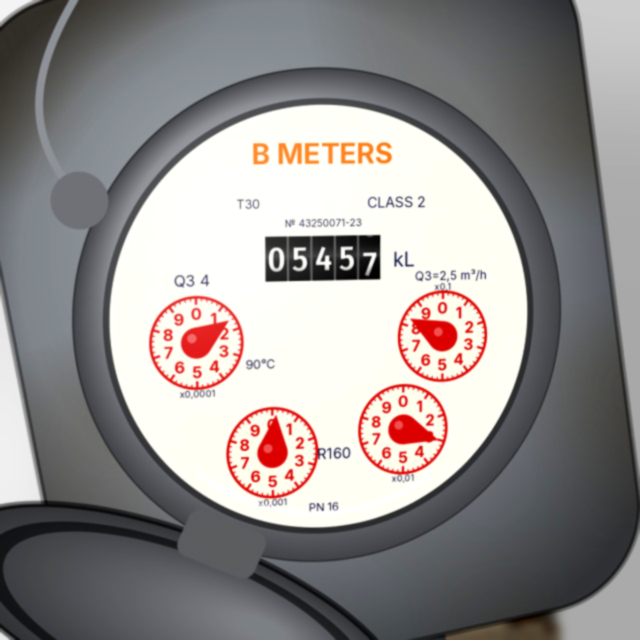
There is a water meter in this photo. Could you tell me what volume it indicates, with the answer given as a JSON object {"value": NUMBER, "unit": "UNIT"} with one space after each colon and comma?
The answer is {"value": 5456.8301, "unit": "kL"}
